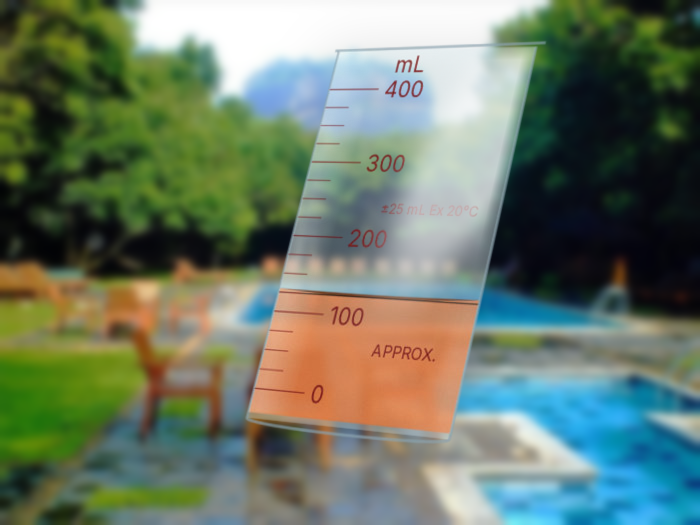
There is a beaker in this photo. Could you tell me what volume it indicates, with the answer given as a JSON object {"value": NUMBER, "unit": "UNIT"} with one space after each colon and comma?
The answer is {"value": 125, "unit": "mL"}
